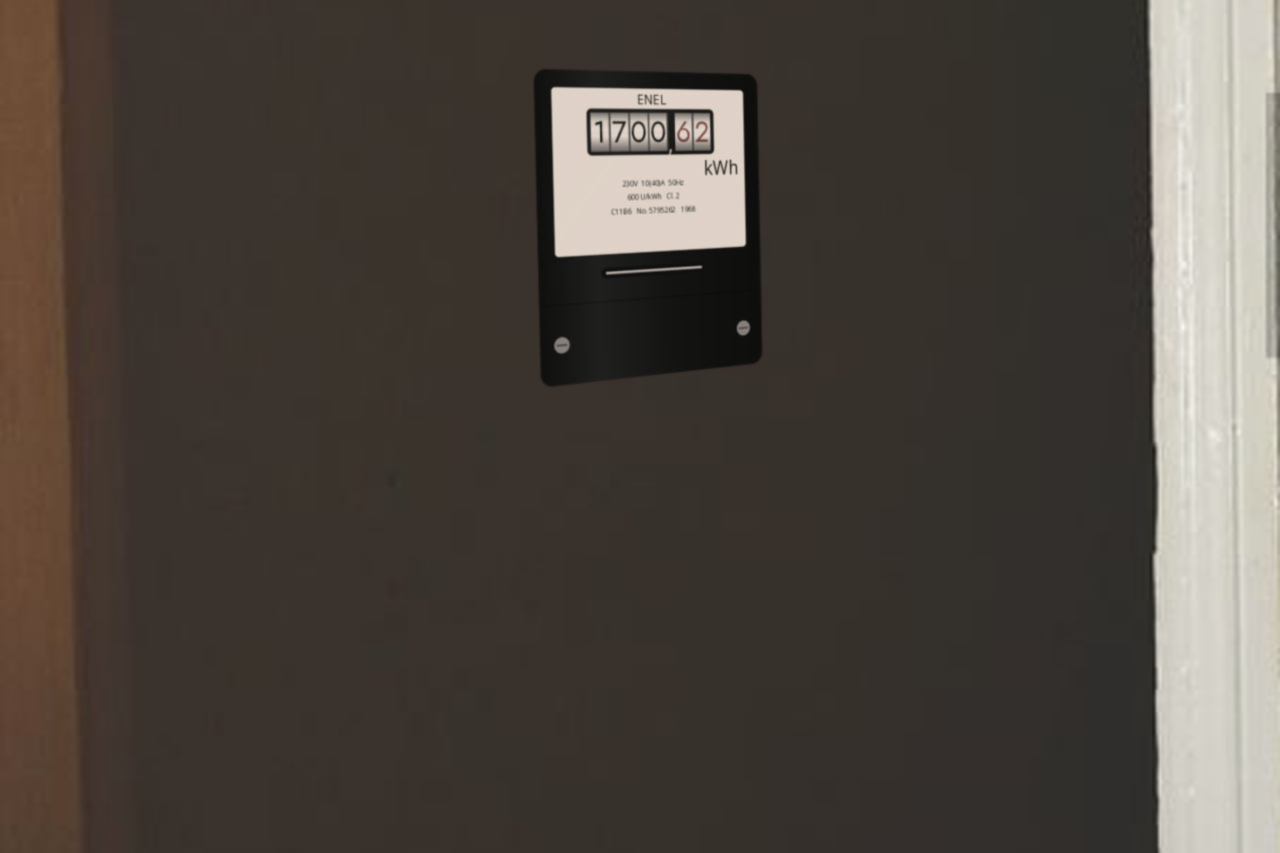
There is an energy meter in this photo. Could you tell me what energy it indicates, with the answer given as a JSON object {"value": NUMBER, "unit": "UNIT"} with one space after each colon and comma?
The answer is {"value": 1700.62, "unit": "kWh"}
